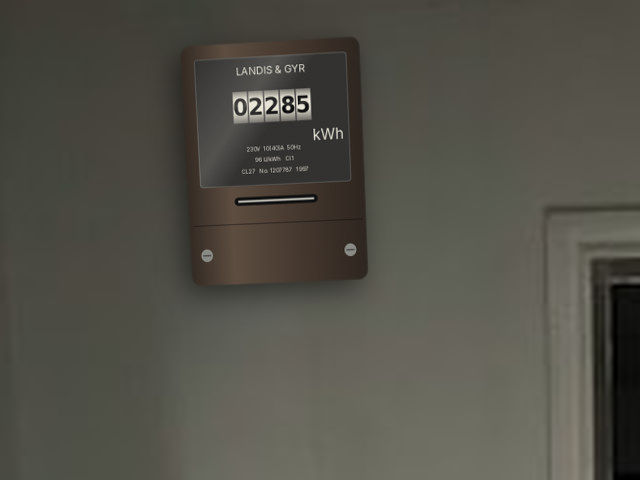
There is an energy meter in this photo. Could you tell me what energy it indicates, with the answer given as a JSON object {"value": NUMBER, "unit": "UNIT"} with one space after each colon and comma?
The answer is {"value": 2285, "unit": "kWh"}
